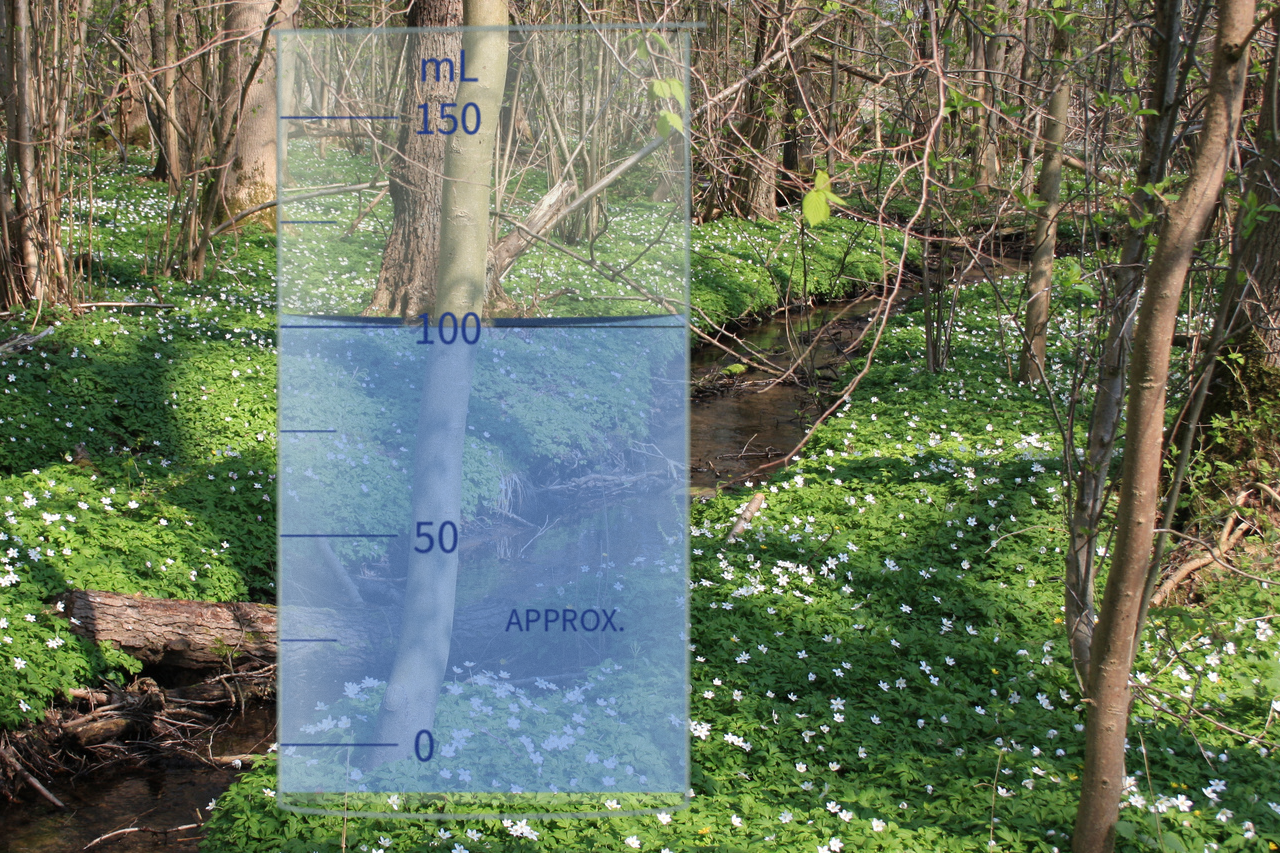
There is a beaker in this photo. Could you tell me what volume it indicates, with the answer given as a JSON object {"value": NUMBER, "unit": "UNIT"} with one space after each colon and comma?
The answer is {"value": 100, "unit": "mL"}
